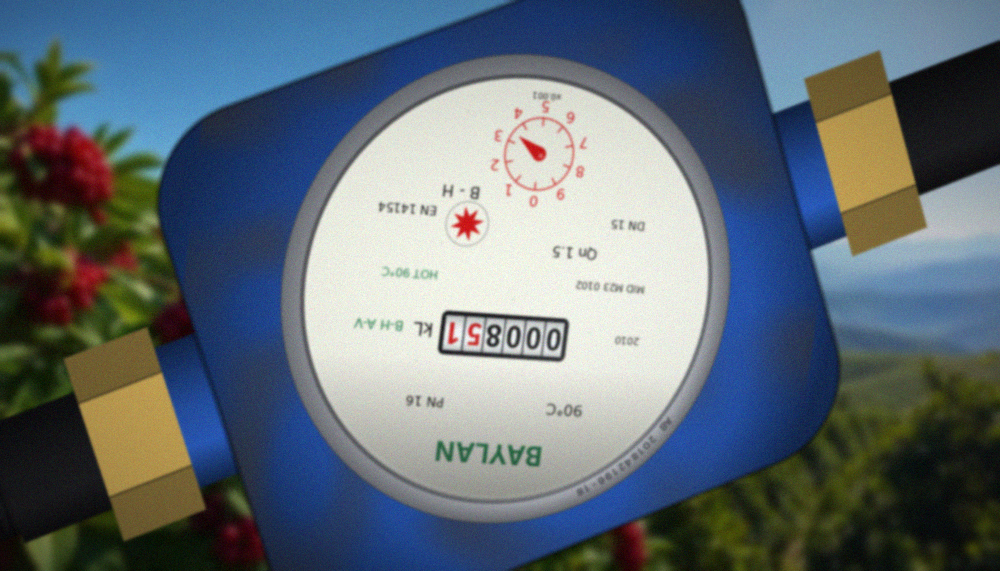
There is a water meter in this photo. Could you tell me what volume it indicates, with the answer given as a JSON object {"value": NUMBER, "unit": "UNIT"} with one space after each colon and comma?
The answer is {"value": 8.513, "unit": "kL"}
